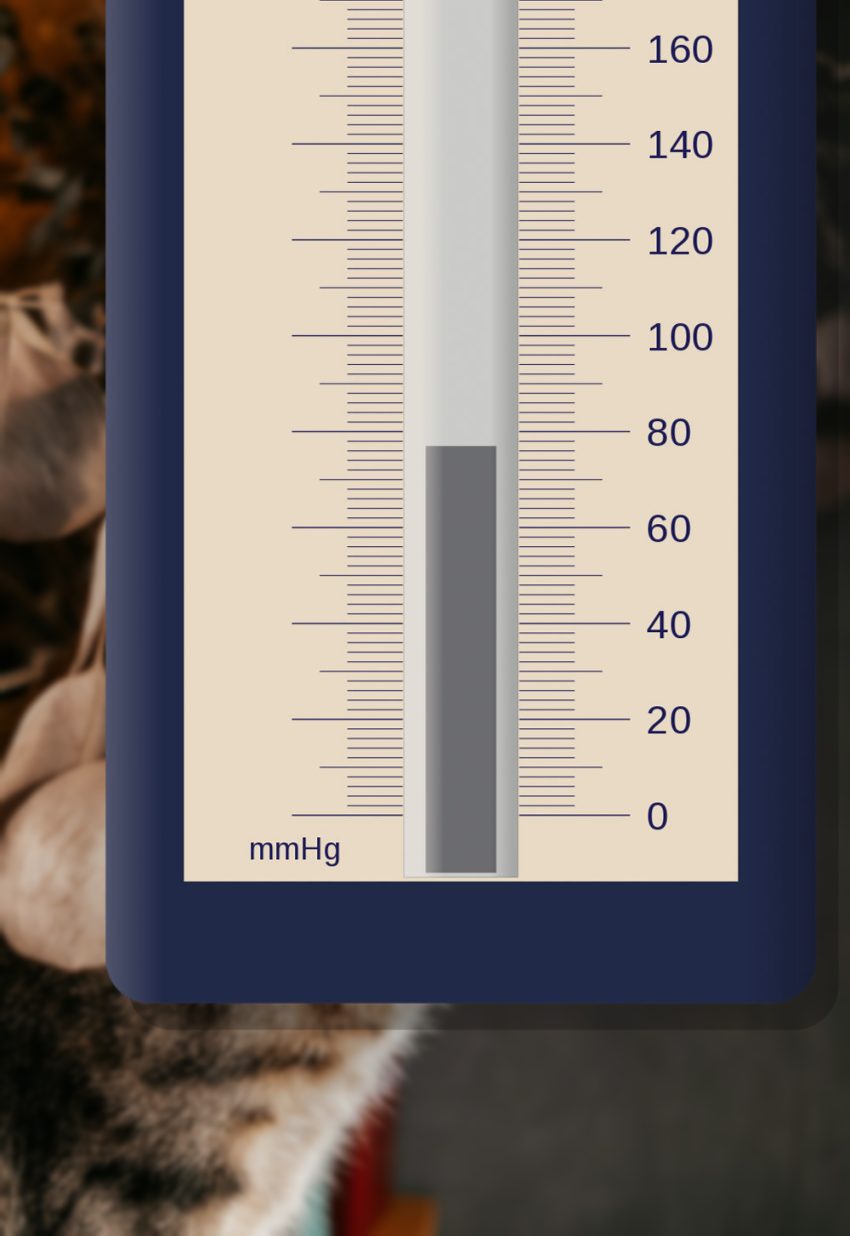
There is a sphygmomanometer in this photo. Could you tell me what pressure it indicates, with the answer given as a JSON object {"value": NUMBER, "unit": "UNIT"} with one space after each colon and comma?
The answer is {"value": 77, "unit": "mmHg"}
